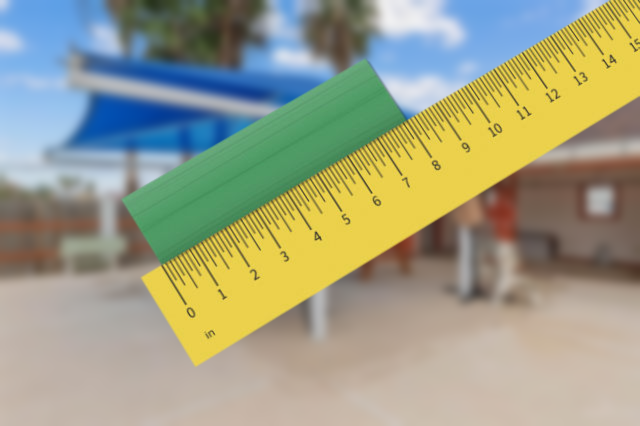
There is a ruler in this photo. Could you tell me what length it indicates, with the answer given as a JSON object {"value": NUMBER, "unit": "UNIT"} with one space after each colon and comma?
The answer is {"value": 8, "unit": "in"}
